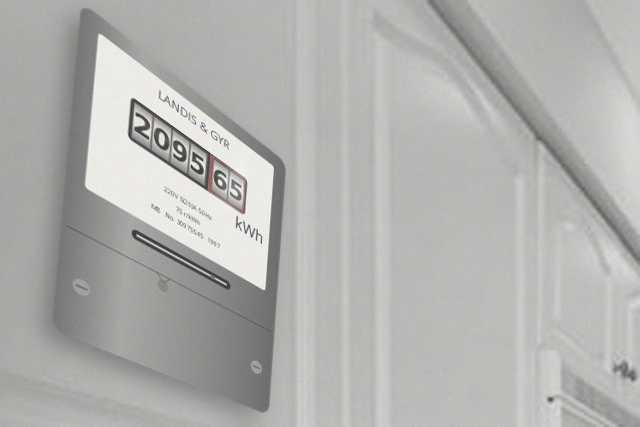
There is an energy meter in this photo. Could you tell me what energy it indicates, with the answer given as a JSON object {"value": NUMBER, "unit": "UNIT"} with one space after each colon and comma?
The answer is {"value": 2095.65, "unit": "kWh"}
